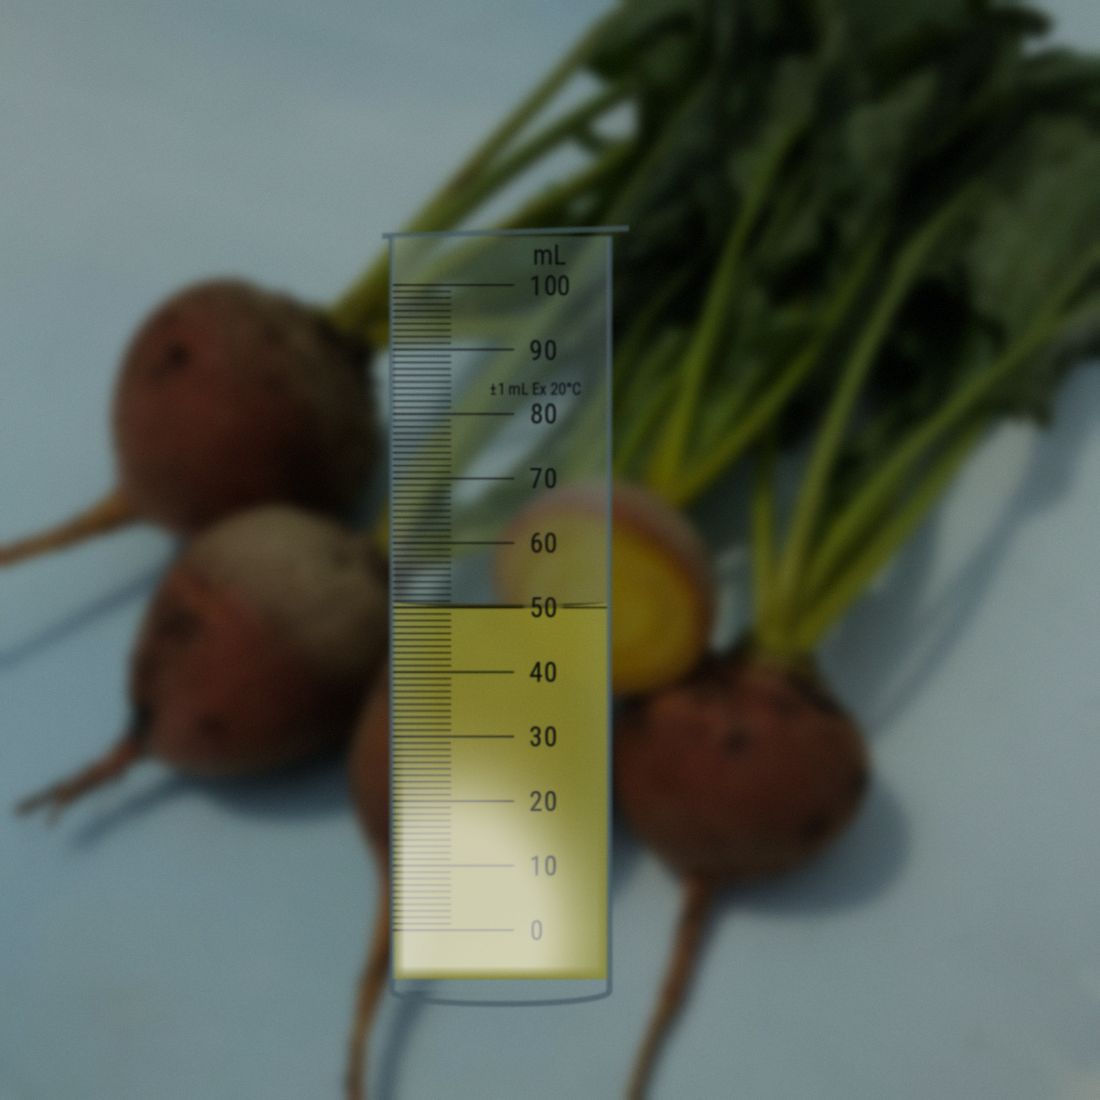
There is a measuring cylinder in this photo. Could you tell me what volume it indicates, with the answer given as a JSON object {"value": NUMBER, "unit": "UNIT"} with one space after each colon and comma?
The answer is {"value": 50, "unit": "mL"}
